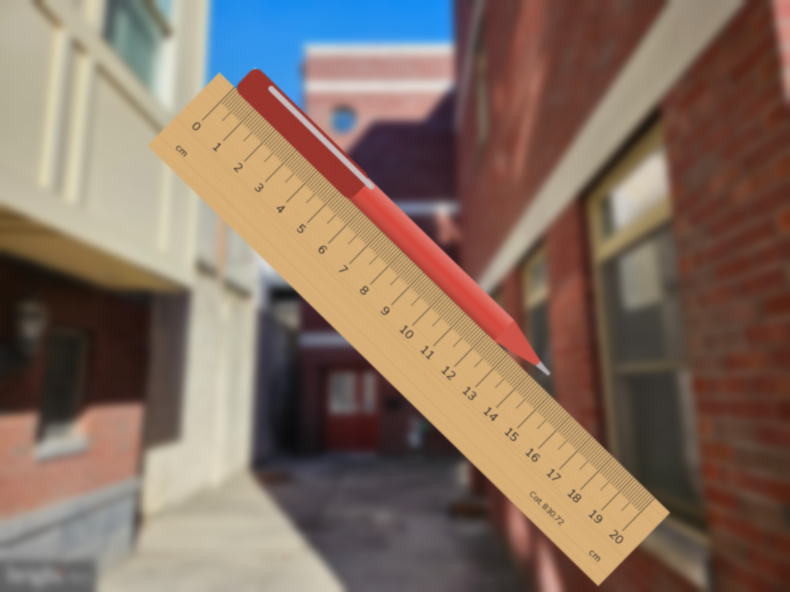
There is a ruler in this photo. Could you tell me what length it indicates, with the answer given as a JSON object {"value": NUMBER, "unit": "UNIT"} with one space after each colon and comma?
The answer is {"value": 14.5, "unit": "cm"}
